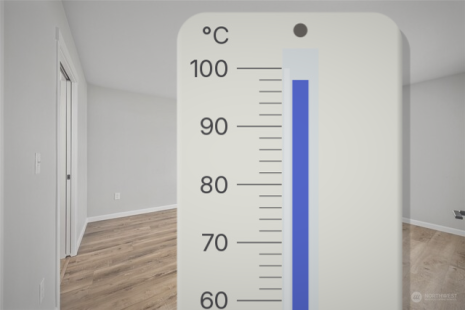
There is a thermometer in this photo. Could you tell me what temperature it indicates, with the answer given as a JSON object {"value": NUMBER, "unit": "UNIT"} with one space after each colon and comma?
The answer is {"value": 98, "unit": "°C"}
